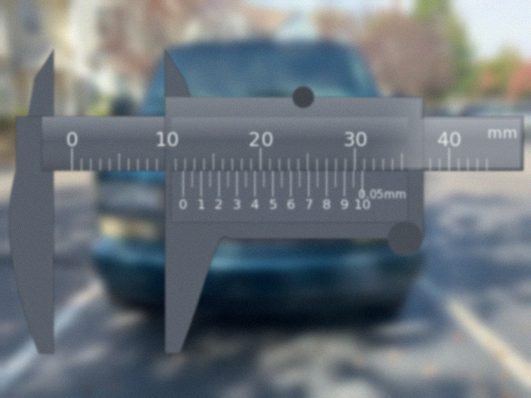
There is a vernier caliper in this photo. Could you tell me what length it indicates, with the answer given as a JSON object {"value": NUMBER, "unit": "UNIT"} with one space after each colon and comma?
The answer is {"value": 11.8, "unit": "mm"}
